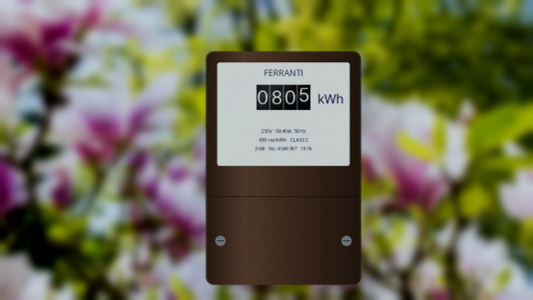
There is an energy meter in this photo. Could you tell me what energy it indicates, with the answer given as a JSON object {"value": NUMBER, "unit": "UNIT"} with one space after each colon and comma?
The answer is {"value": 805, "unit": "kWh"}
